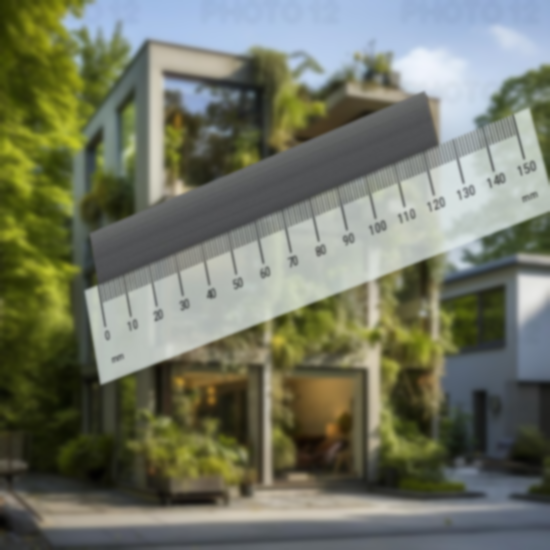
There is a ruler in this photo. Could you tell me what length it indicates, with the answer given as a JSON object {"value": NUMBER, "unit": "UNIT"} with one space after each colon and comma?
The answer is {"value": 125, "unit": "mm"}
